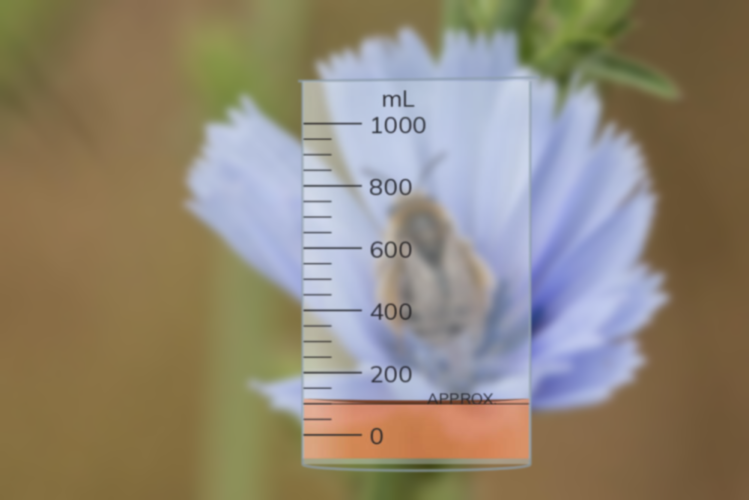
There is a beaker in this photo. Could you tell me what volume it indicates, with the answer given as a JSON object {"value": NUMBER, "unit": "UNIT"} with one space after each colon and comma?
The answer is {"value": 100, "unit": "mL"}
